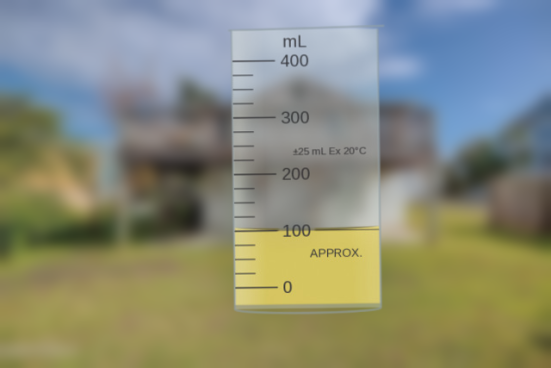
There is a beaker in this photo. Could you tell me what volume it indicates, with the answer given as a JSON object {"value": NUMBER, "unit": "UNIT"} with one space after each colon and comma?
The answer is {"value": 100, "unit": "mL"}
